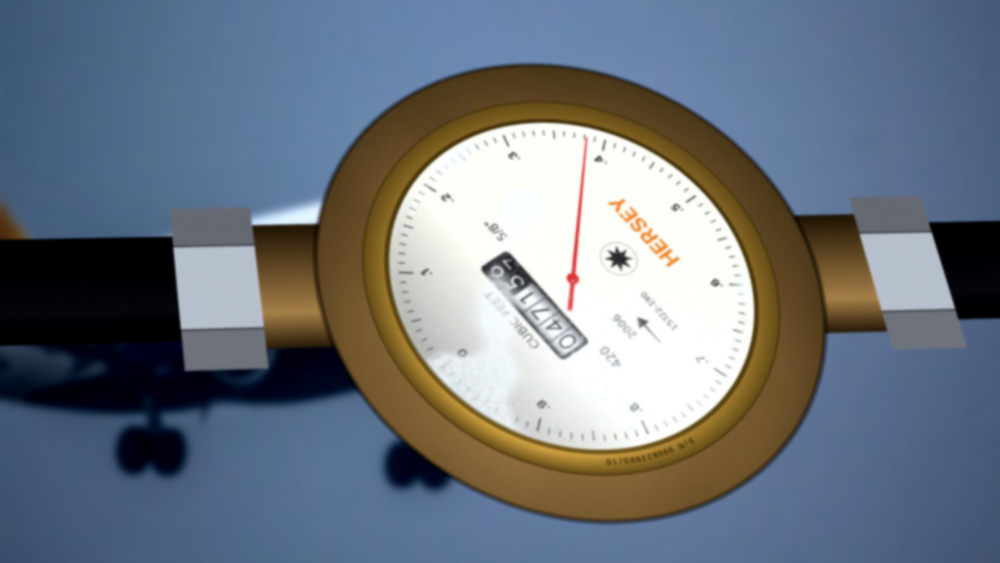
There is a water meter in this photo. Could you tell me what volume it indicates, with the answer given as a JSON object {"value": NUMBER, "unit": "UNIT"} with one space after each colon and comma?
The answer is {"value": 47156.38, "unit": "ft³"}
